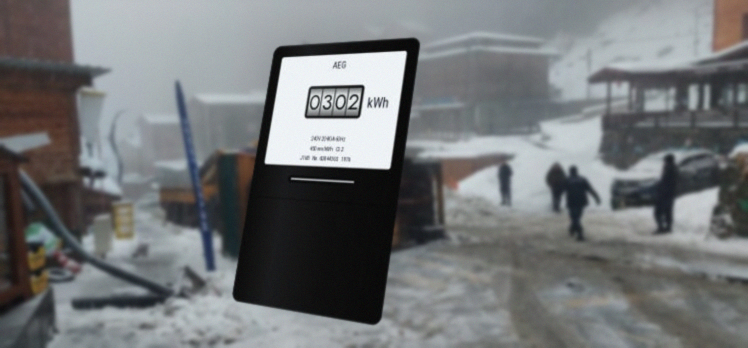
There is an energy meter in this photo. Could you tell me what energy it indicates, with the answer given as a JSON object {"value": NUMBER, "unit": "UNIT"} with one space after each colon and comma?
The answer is {"value": 302, "unit": "kWh"}
